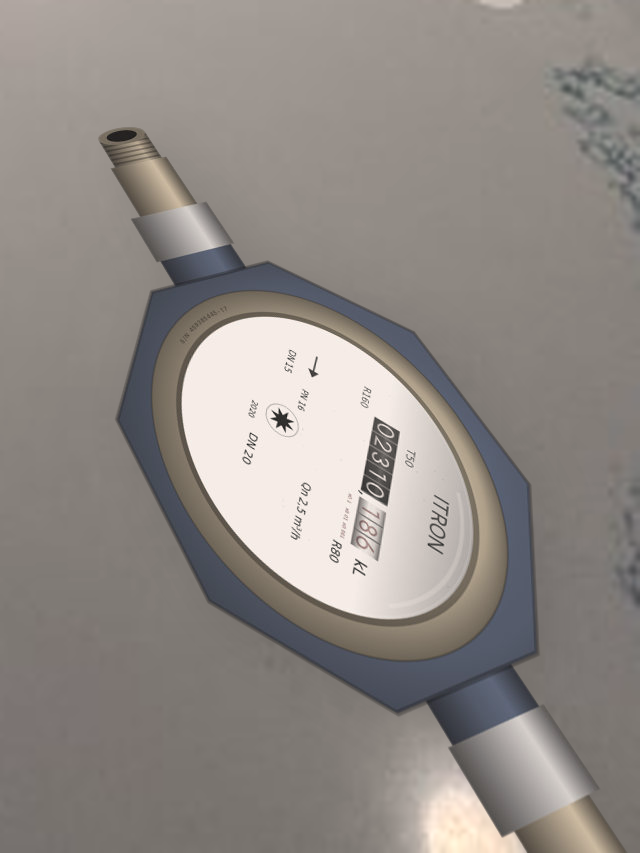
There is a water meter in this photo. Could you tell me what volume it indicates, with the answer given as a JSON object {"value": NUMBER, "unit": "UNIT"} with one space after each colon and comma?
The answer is {"value": 2310.186, "unit": "kL"}
